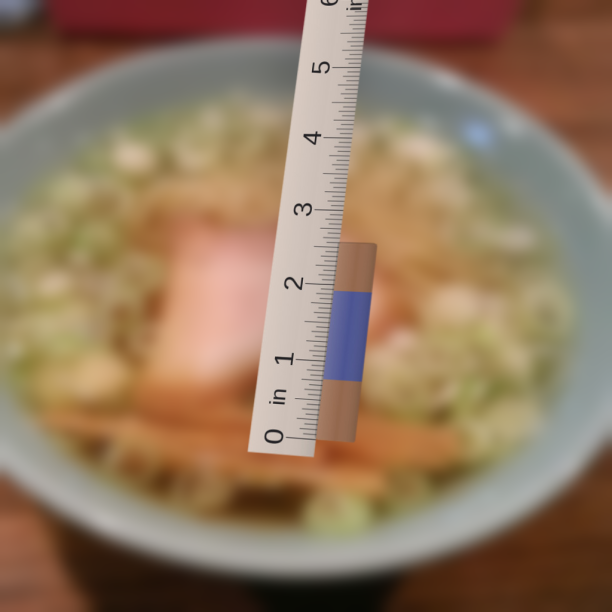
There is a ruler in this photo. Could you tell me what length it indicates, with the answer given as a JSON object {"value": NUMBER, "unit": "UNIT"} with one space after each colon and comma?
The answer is {"value": 2.5625, "unit": "in"}
